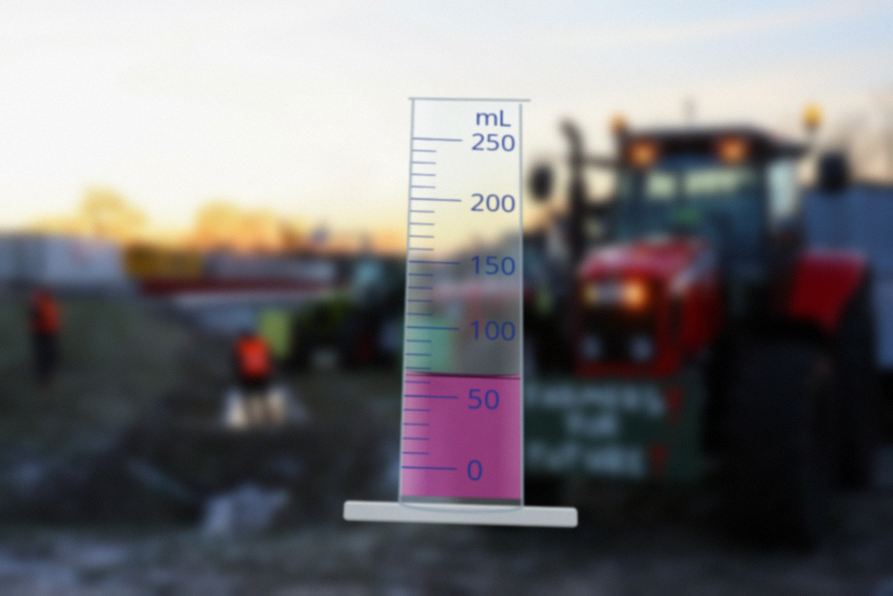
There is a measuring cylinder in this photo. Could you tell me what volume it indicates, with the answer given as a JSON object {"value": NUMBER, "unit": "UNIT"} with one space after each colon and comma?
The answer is {"value": 65, "unit": "mL"}
